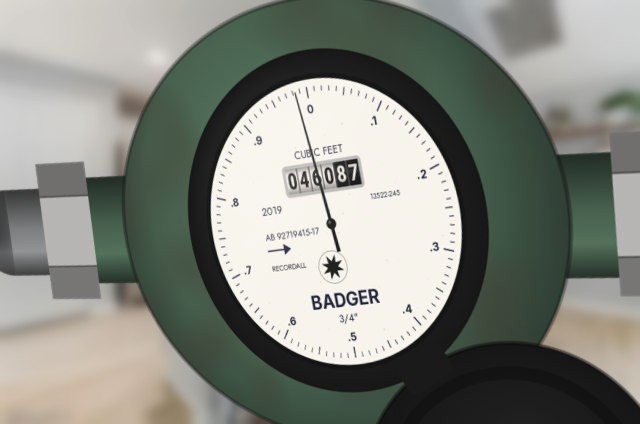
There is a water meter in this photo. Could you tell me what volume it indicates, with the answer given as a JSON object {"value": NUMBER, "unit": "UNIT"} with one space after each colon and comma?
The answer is {"value": 46086.98, "unit": "ft³"}
